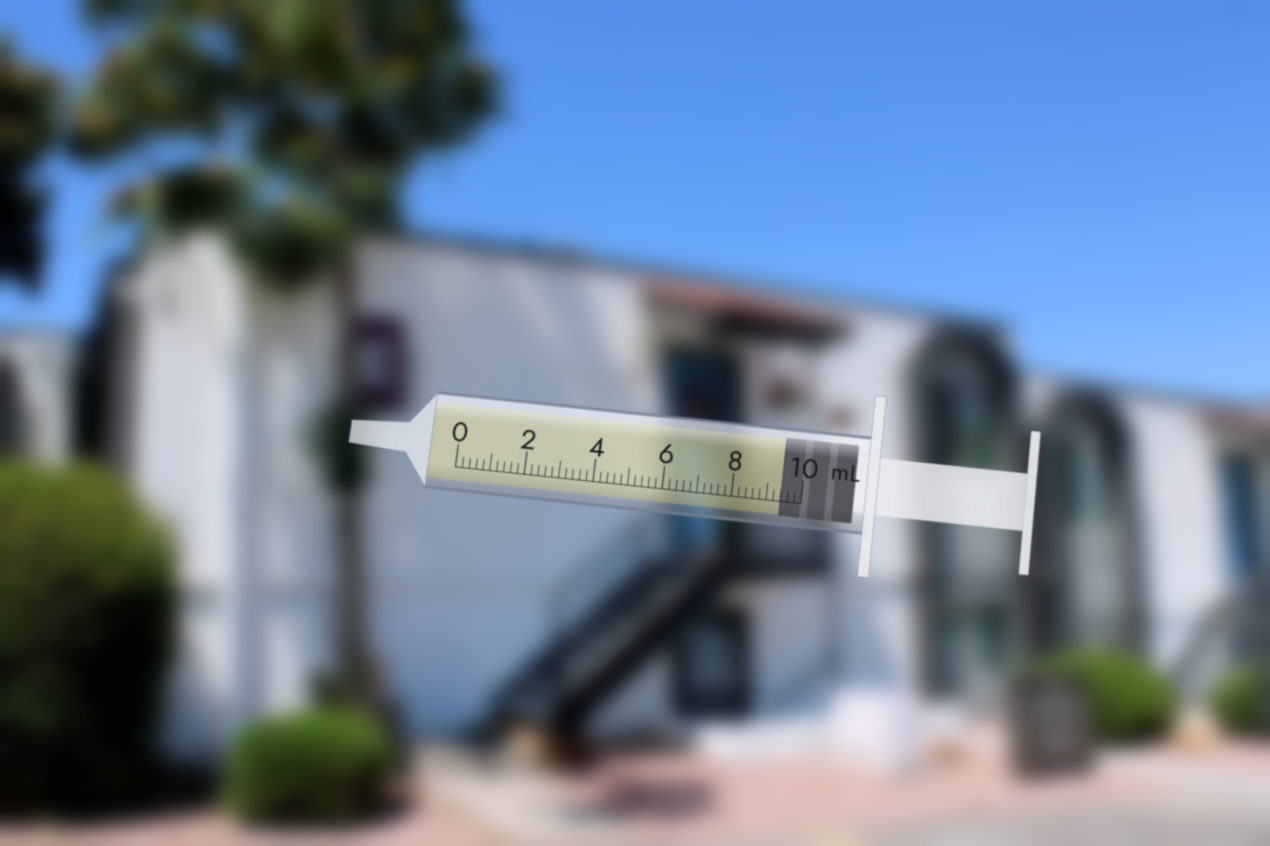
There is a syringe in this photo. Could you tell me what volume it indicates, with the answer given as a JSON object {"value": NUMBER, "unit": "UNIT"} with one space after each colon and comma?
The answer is {"value": 9.4, "unit": "mL"}
